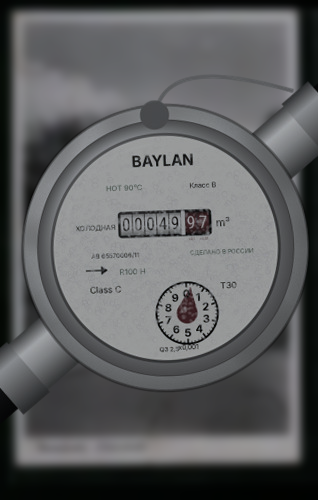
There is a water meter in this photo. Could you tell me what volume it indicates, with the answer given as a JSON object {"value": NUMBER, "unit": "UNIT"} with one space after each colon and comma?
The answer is {"value": 49.970, "unit": "m³"}
